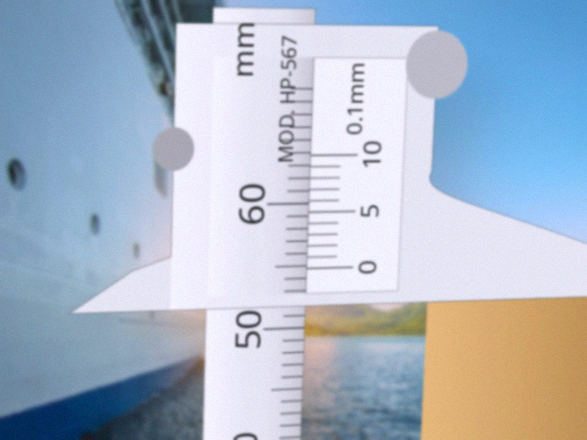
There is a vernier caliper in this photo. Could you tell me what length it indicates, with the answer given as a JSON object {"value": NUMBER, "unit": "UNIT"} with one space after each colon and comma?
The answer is {"value": 54.8, "unit": "mm"}
